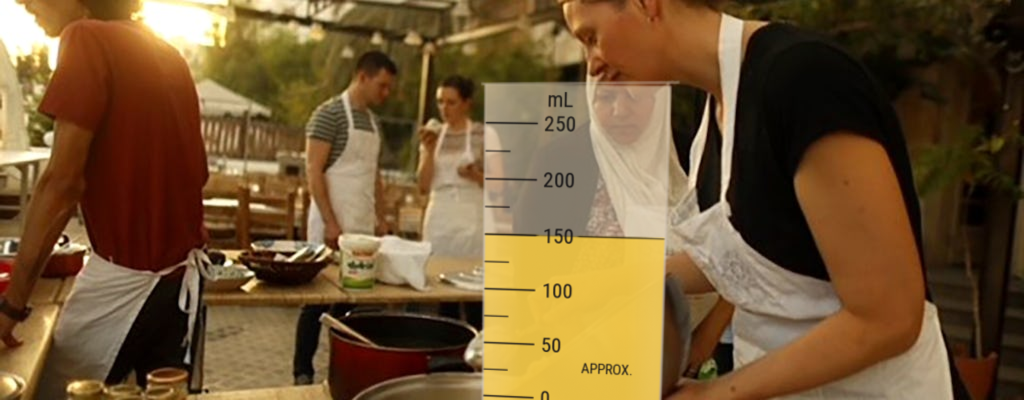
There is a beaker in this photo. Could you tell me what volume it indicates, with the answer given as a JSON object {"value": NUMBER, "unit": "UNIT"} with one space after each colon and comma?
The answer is {"value": 150, "unit": "mL"}
